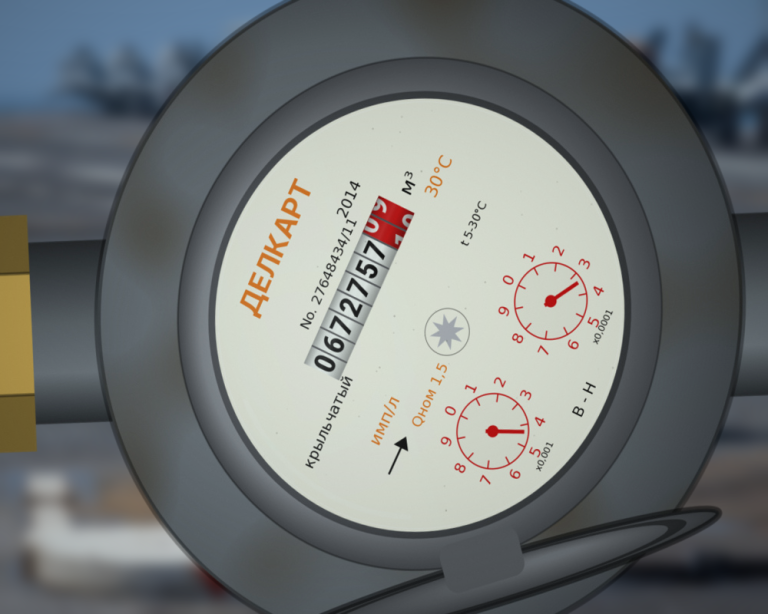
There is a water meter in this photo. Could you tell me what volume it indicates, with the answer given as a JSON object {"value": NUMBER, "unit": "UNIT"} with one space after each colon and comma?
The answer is {"value": 672757.0943, "unit": "m³"}
